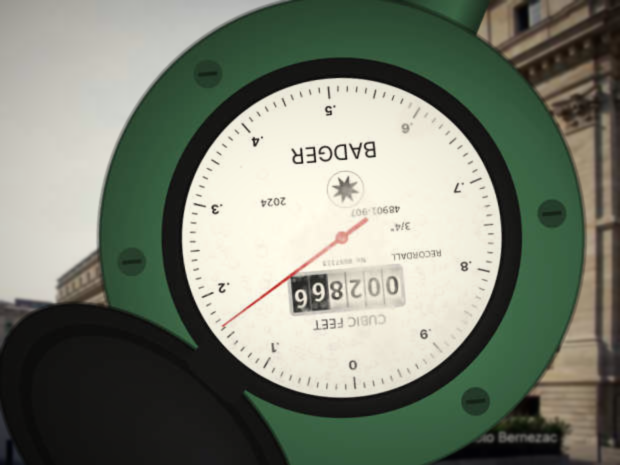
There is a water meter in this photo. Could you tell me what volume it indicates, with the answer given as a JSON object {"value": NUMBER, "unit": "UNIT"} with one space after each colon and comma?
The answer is {"value": 2866.16, "unit": "ft³"}
